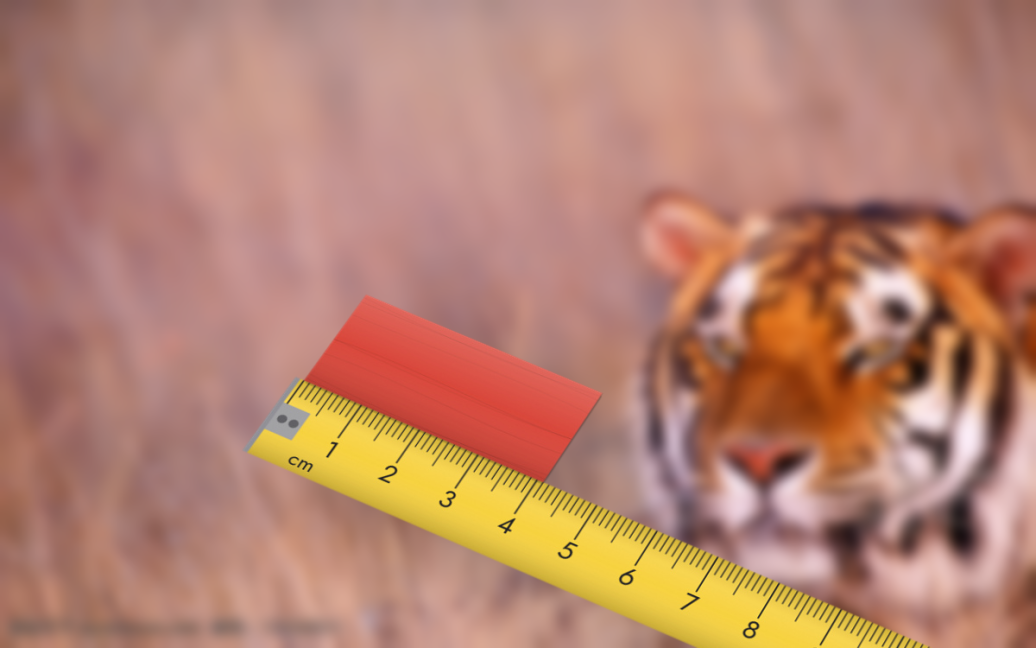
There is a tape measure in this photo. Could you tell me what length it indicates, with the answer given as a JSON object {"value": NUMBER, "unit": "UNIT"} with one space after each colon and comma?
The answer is {"value": 4.1, "unit": "cm"}
